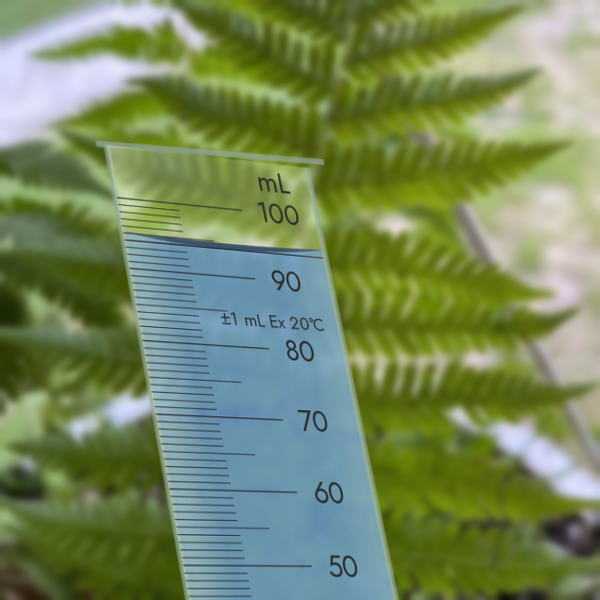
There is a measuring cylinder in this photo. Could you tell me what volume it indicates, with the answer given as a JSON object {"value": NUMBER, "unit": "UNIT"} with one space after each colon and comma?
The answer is {"value": 94, "unit": "mL"}
